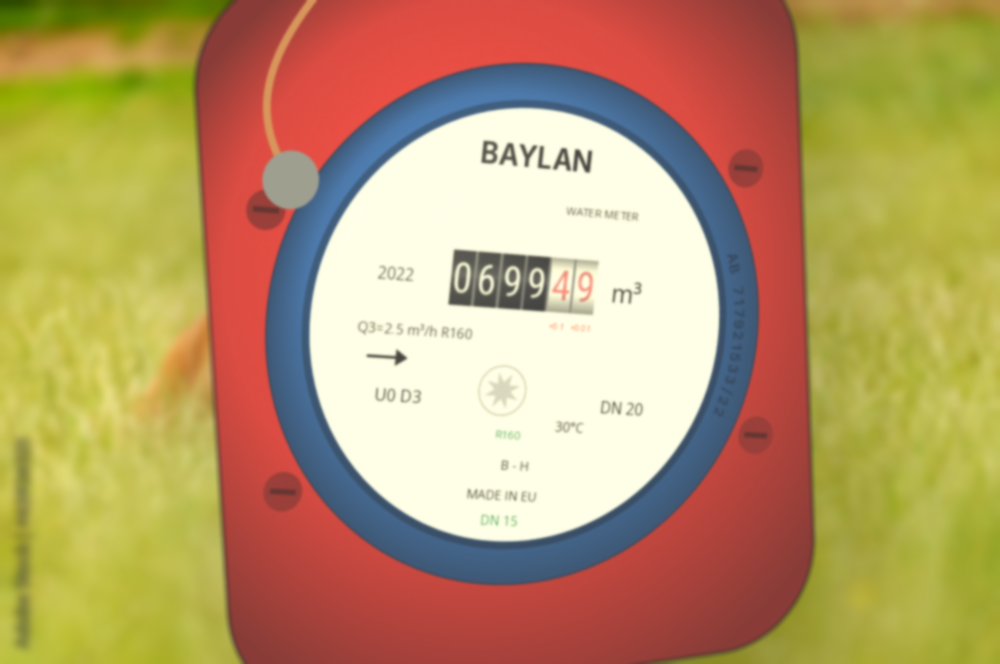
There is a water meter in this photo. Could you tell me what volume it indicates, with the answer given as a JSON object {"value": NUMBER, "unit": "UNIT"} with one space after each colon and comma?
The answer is {"value": 699.49, "unit": "m³"}
